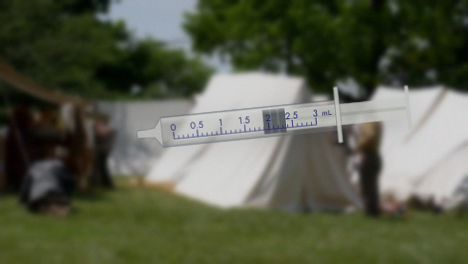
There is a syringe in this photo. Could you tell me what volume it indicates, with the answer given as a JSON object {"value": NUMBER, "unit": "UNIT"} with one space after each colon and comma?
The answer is {"value": 1.9, "unit": "mL"}
